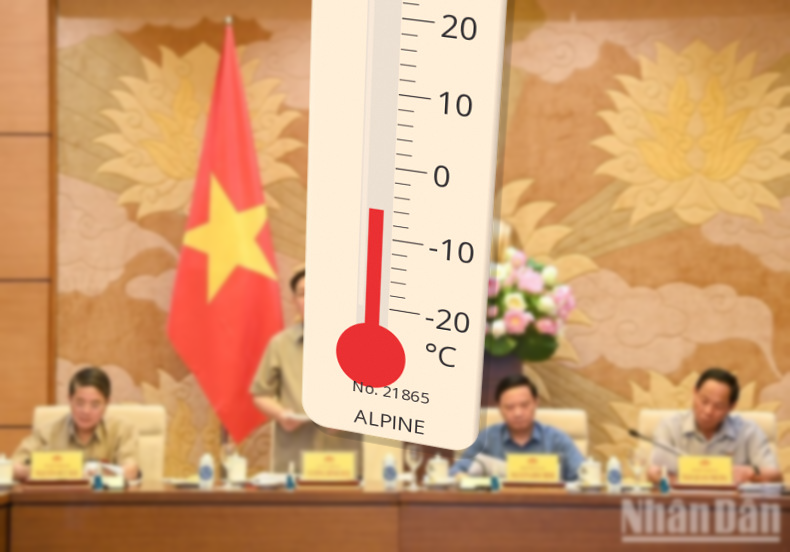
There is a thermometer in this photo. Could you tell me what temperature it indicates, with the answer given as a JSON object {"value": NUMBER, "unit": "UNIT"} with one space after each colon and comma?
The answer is {"value": -6, "unit": "°C"}
